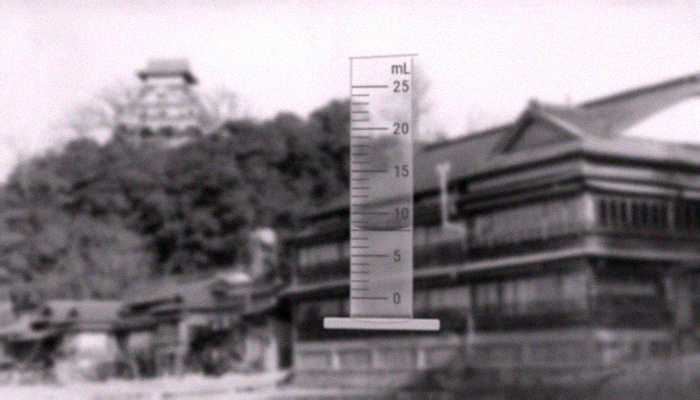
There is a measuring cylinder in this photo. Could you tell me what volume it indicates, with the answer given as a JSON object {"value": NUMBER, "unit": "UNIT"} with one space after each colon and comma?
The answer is {"value": 8, "unit": "mL"}
